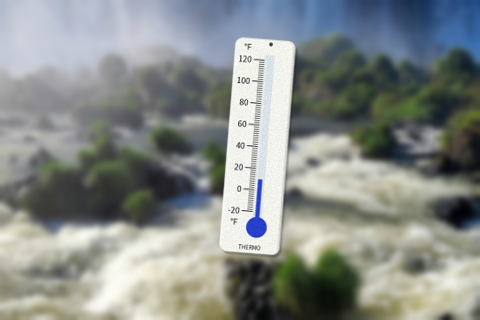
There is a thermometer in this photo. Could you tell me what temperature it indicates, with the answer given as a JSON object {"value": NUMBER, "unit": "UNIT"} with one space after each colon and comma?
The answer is {"value": 10, "unit": "°F"}
